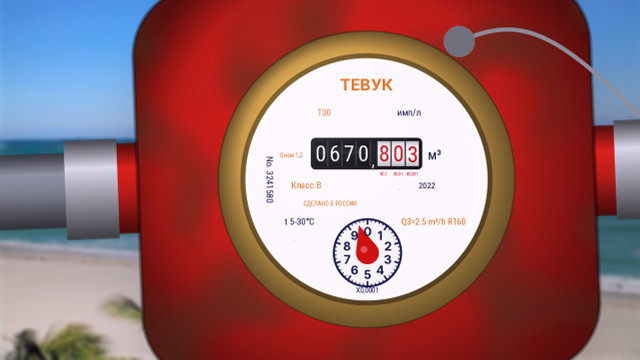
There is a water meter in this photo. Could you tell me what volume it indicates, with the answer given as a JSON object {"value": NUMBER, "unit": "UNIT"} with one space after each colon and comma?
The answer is {"value": 670.8029, "unit": "m³"}
